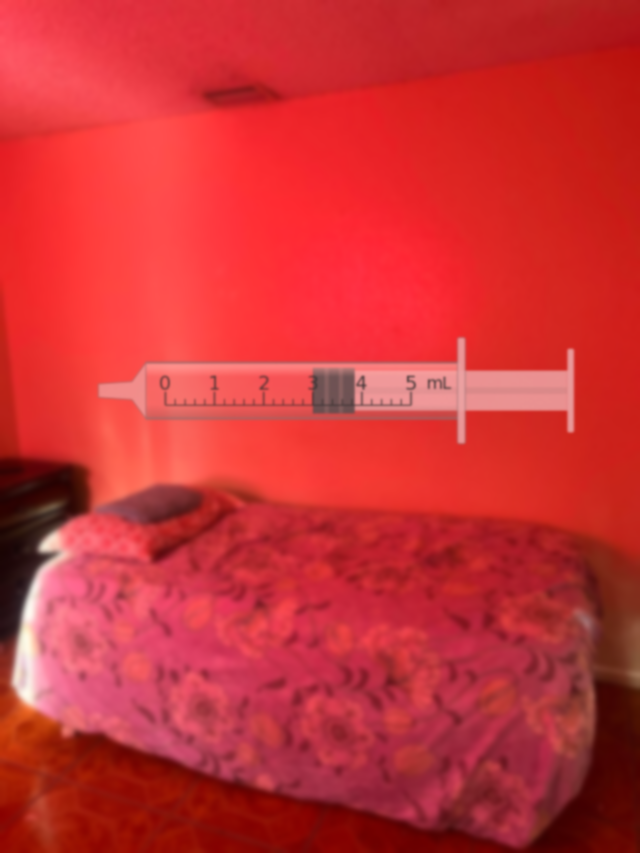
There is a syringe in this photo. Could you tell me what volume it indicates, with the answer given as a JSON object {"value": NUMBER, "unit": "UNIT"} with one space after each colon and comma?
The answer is {"value": 3, "unit": "mL"}
